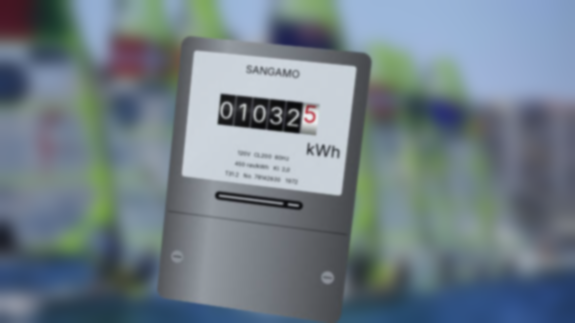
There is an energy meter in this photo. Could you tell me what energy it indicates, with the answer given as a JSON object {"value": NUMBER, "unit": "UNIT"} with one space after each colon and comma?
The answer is {"value": 1032.5, "unit": "kWh"}
